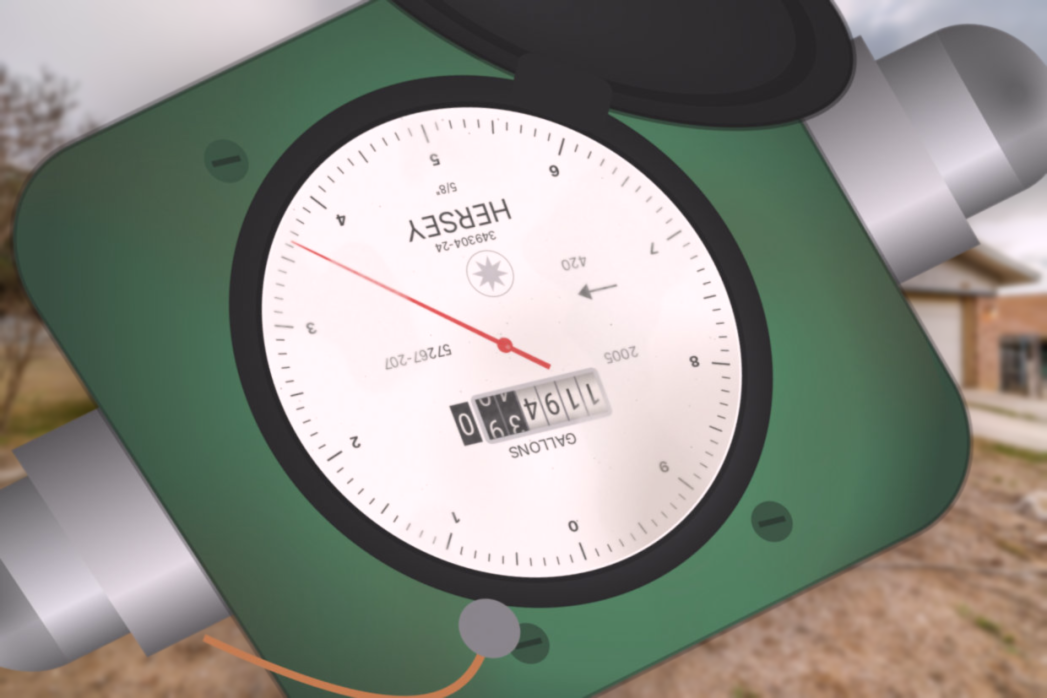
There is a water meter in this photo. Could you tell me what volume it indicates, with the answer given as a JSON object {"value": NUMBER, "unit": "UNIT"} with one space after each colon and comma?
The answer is {"value": 1194393.6, "unit": "gal"}
